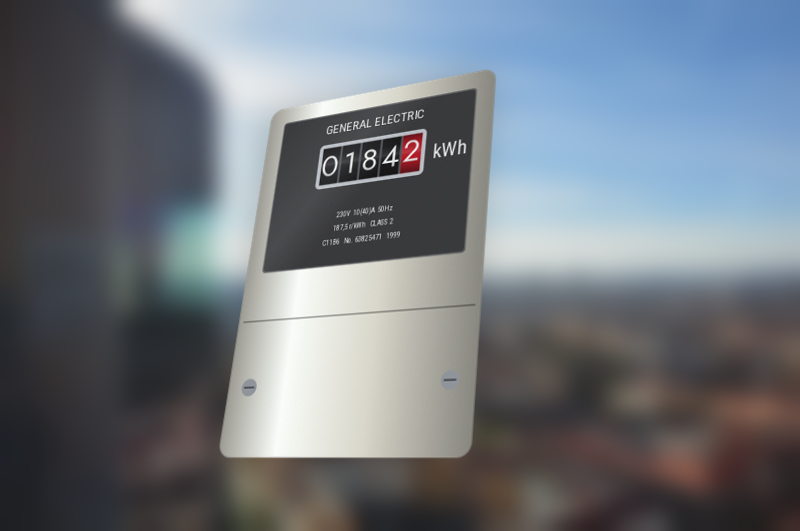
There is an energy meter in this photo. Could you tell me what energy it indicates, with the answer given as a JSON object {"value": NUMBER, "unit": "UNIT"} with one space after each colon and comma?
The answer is {"value": 184.2, "unit": "kWh"}
